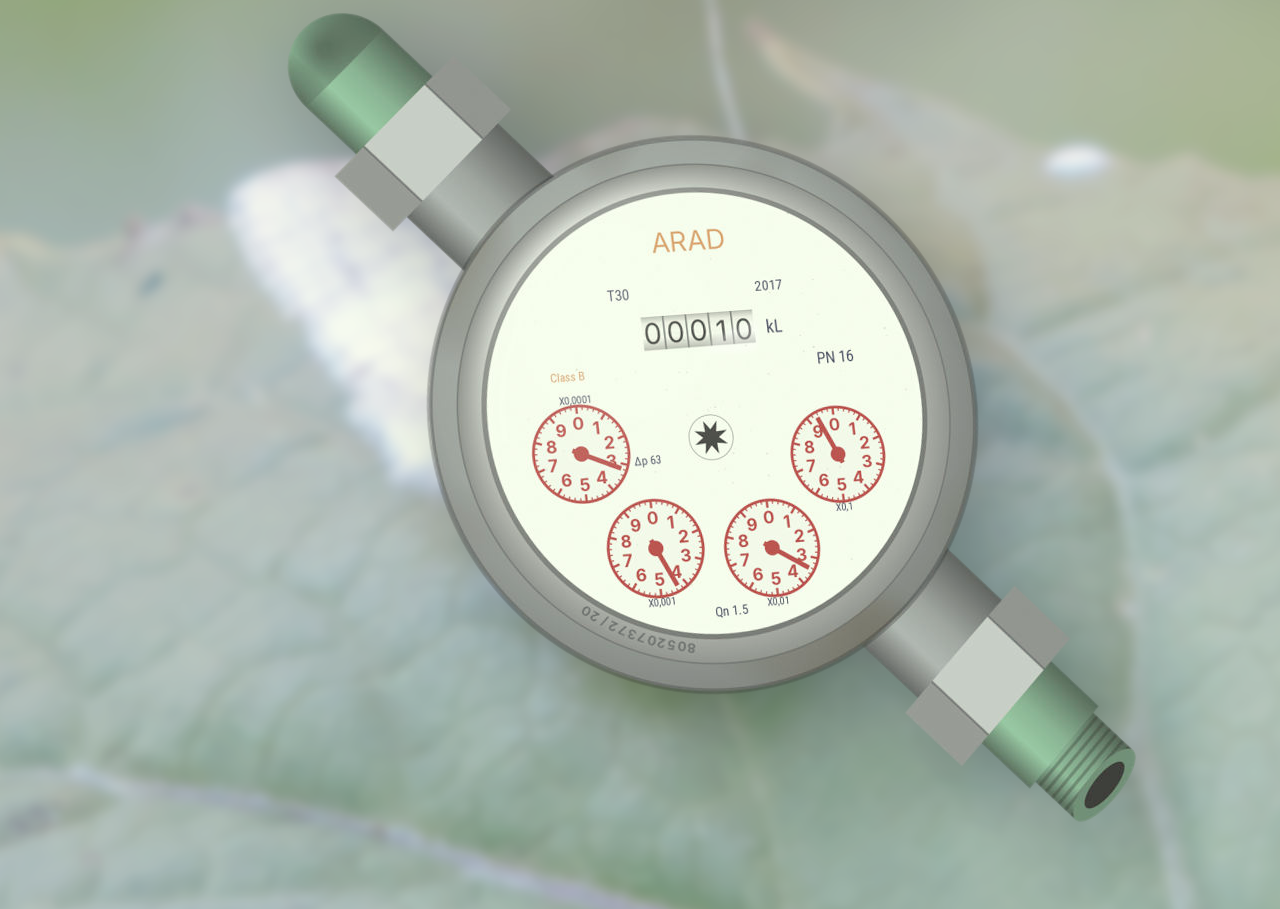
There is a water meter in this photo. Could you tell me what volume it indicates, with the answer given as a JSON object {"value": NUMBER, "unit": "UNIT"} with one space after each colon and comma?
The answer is {"value": 9.9343, "unit": "kL"}
